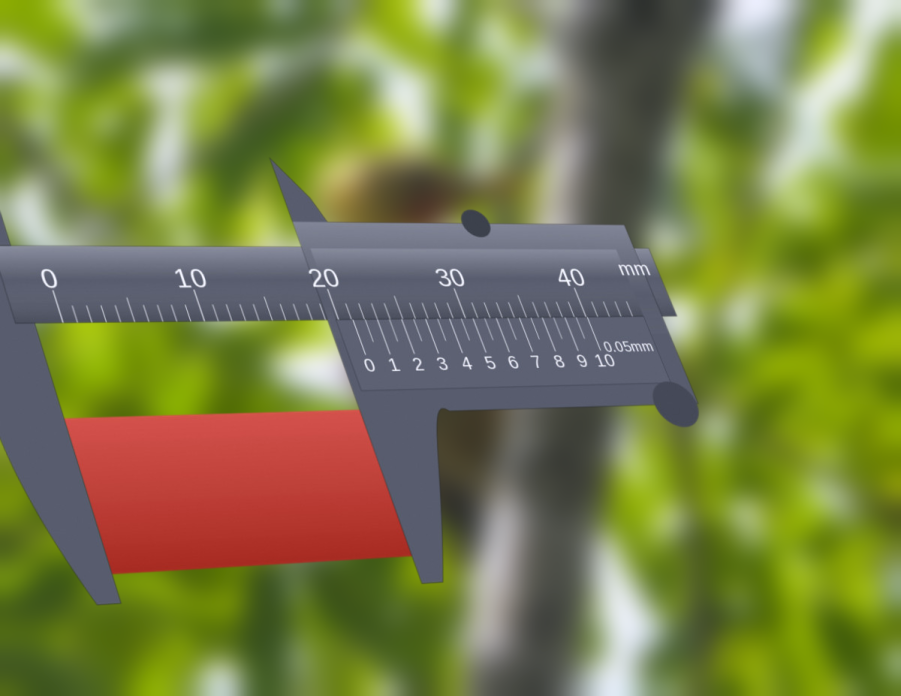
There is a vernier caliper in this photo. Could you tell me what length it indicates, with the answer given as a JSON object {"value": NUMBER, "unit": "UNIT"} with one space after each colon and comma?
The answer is {"value": 21.1, "unit": "mm"}
